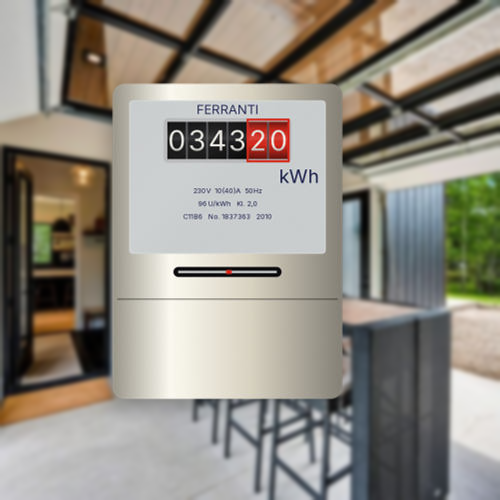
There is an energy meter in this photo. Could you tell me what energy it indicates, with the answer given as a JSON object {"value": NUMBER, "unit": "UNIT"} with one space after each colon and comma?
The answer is {"value": 343.20, "unit": "kWh"}
